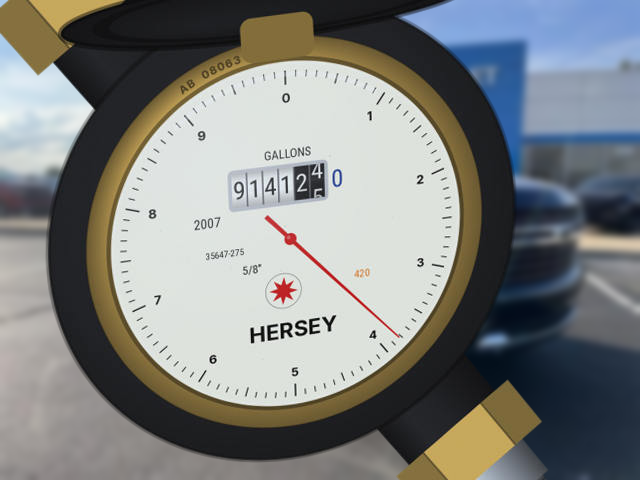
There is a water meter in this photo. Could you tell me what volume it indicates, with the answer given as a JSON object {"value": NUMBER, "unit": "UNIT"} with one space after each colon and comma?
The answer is {"value": 9141243.8, "unit": "gal"}
